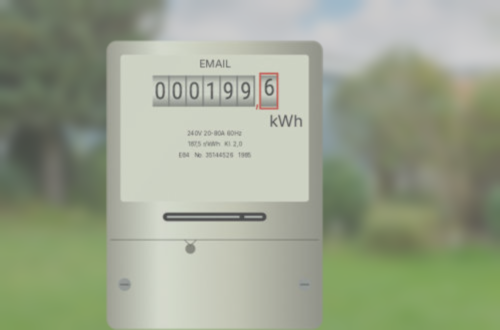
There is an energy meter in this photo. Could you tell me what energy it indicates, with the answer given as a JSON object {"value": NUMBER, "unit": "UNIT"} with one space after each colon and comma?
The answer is {"value": 199.6, "unit": "kWh"}
